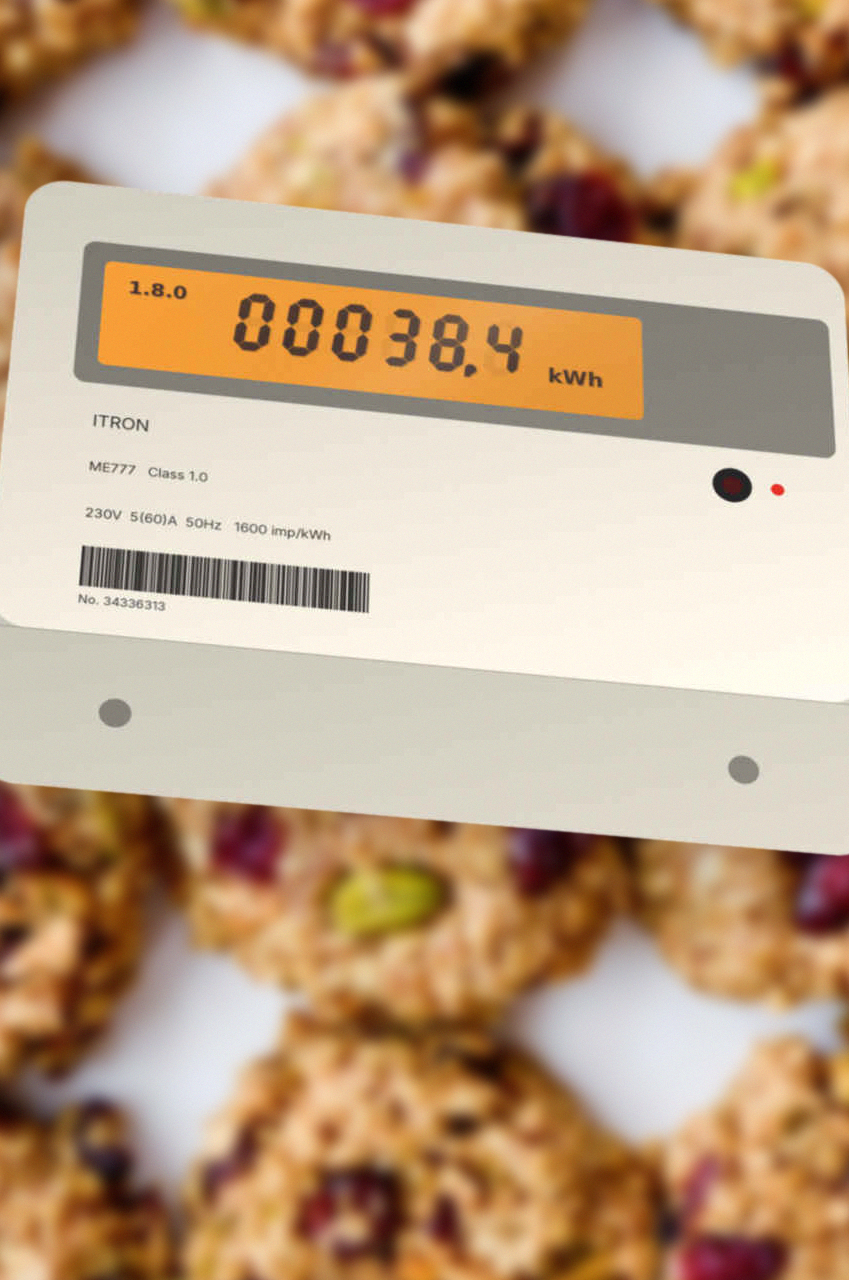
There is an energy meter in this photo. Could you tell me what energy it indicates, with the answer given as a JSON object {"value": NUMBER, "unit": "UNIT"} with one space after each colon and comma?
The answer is {"value": 38.4, "unit": "kWh"}
